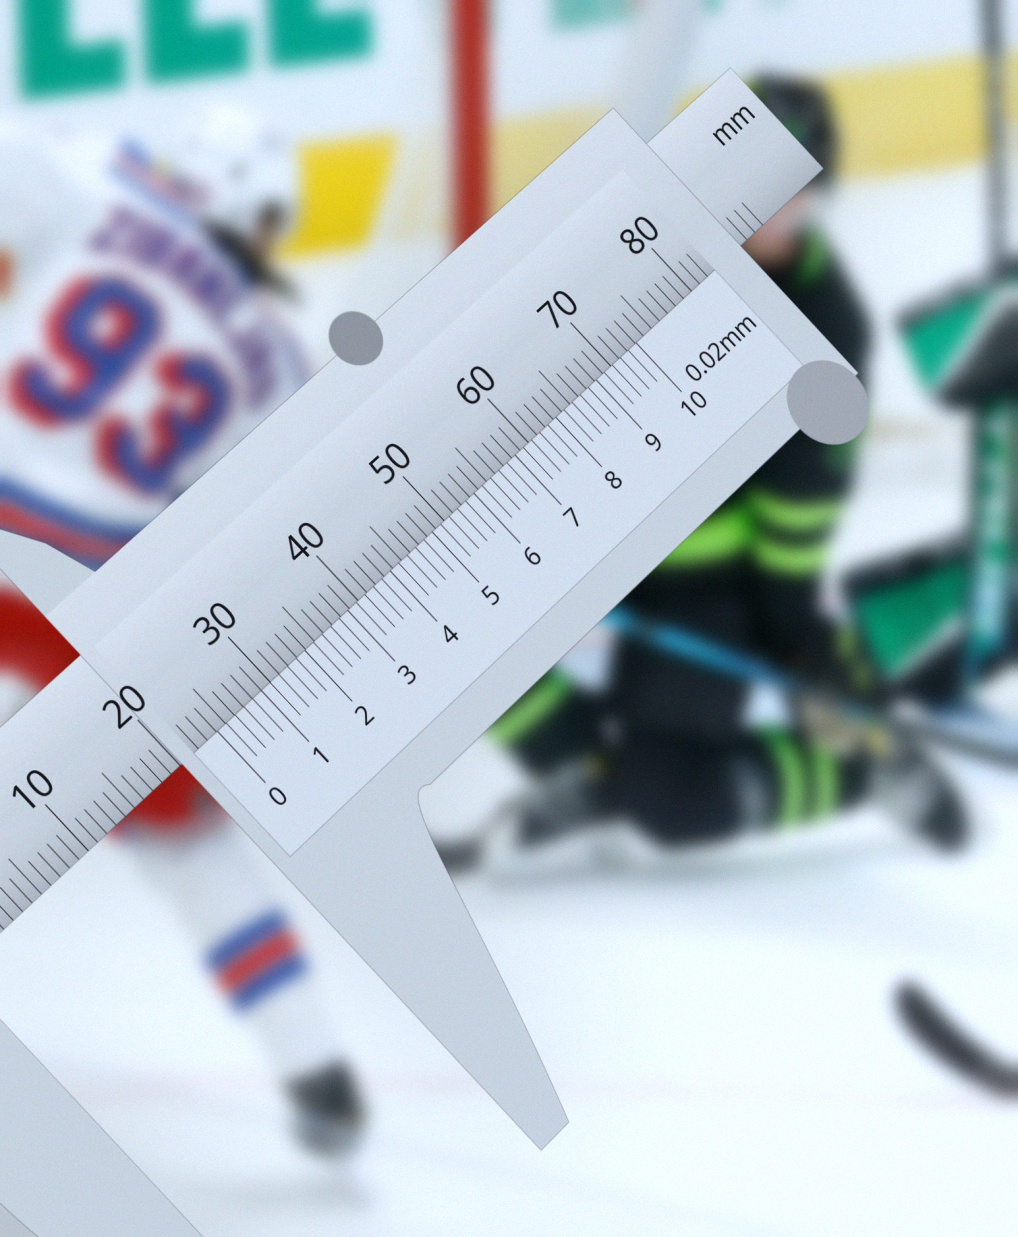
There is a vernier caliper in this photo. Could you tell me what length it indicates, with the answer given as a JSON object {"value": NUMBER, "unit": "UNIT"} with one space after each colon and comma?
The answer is {"value": 24.1, "unit": "mm"}
